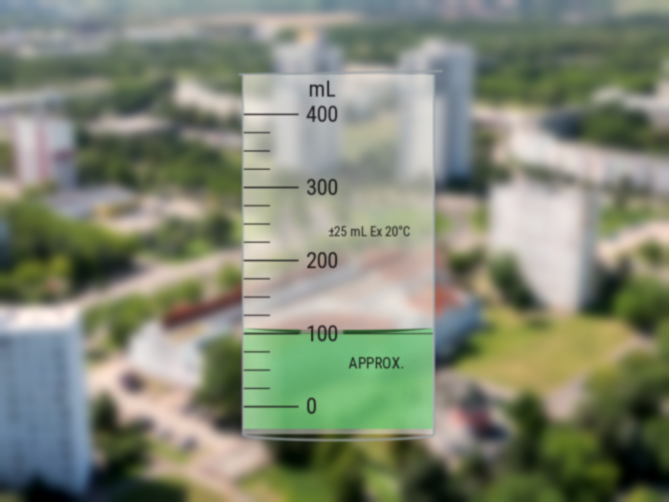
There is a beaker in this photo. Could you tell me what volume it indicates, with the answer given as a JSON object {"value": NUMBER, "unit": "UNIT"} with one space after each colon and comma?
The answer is {"value": 100, "unit": "mL"}
